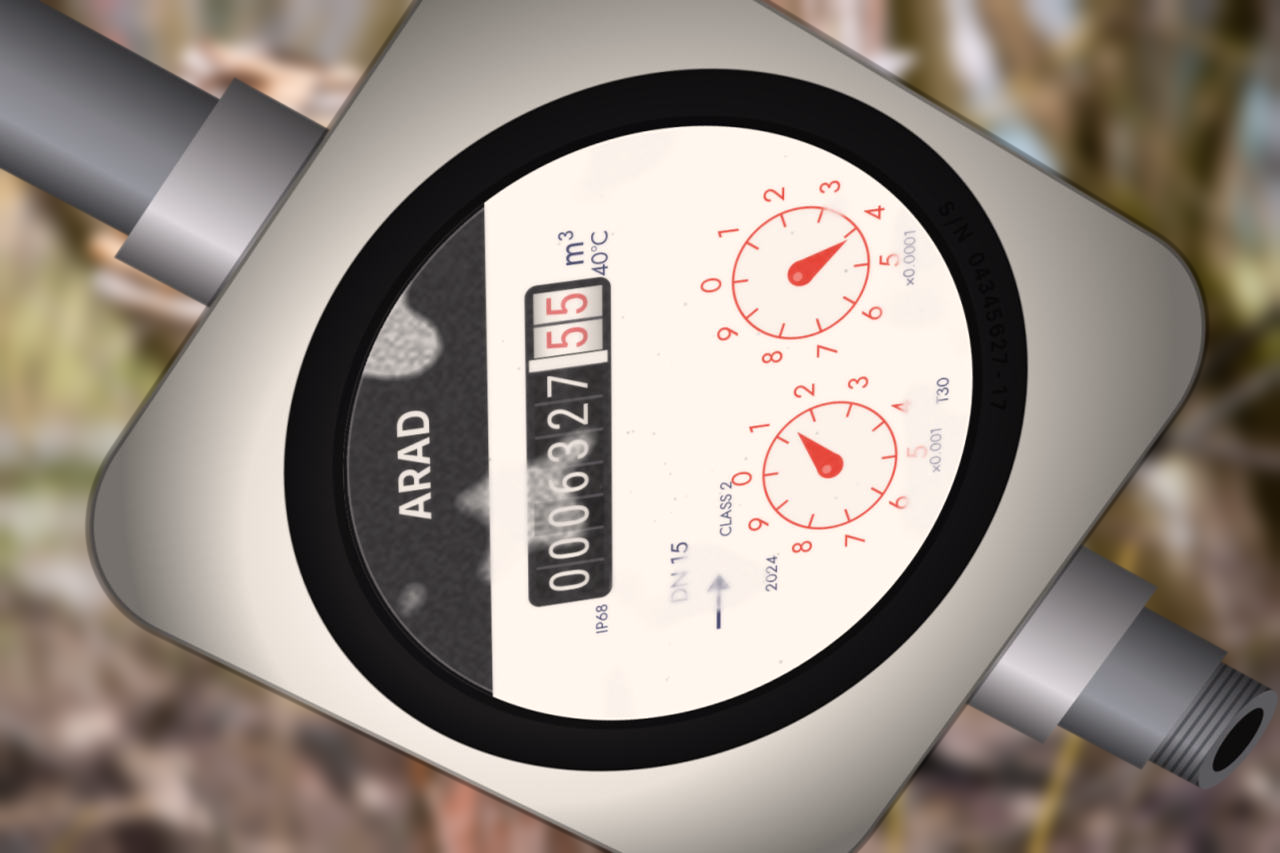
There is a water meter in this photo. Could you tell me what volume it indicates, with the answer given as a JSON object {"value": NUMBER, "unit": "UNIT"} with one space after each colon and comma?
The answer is {"value": 6327.5514, "unit": "m³"}
